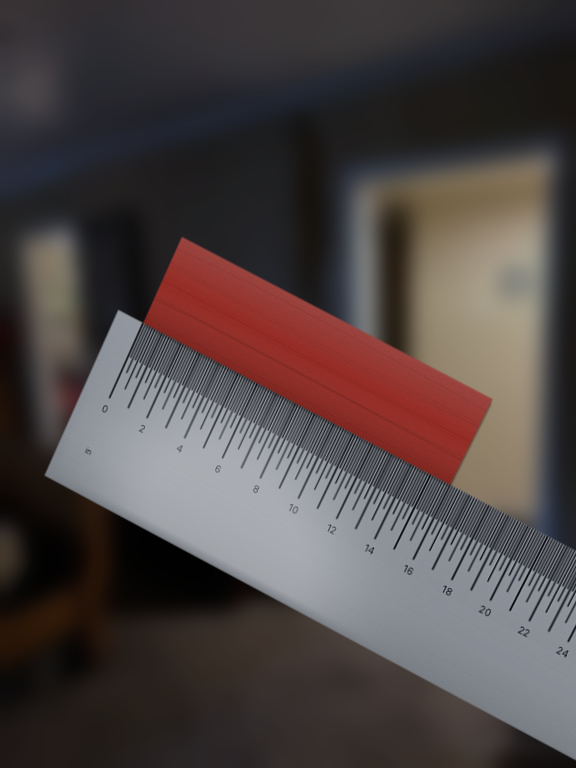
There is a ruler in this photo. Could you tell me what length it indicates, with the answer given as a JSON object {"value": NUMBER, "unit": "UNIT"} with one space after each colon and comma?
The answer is {"value": 16, "unit": "in"}
